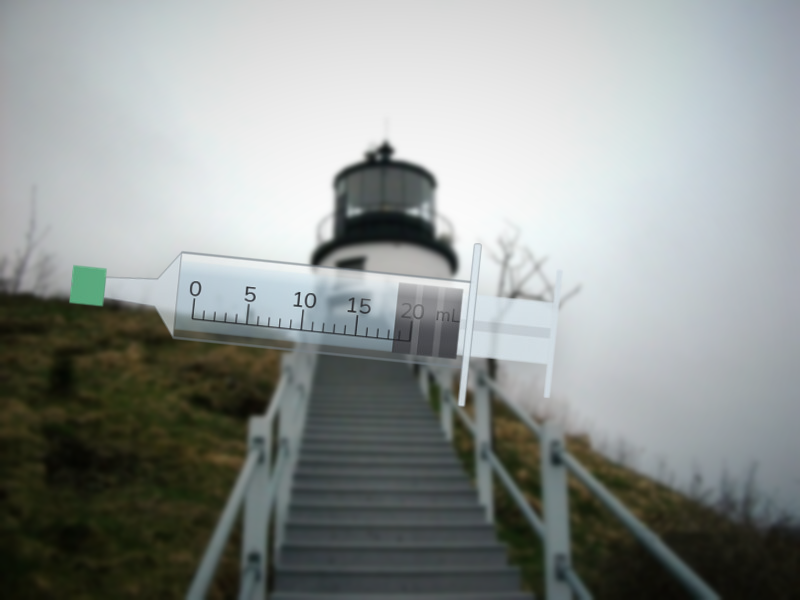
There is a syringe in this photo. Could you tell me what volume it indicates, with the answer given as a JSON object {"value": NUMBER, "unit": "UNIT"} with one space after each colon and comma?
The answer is {"value": 18.5, "unit": "mL"}
